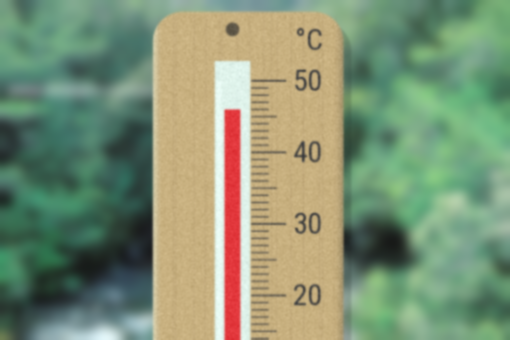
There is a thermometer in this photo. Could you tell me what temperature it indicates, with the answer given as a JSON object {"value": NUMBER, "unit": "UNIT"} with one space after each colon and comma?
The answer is {"value": 46, "unit": "°C"}
